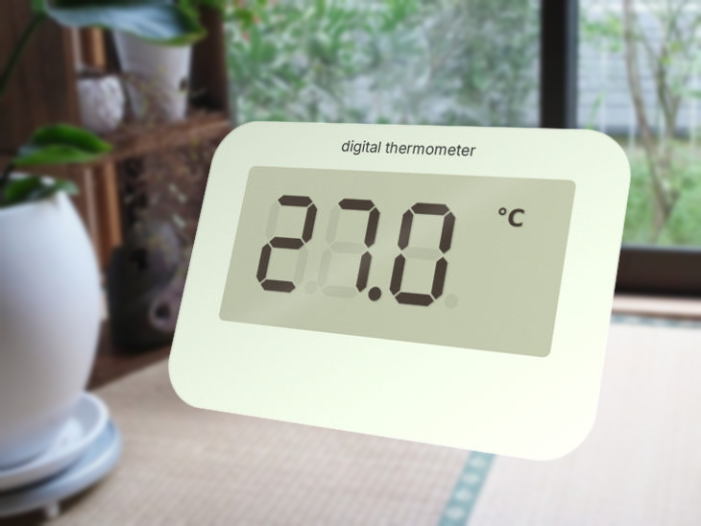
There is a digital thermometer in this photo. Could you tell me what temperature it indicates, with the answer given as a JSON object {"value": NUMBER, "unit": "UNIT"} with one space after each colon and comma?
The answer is {"value": 27.0, "unit": "°C"}
